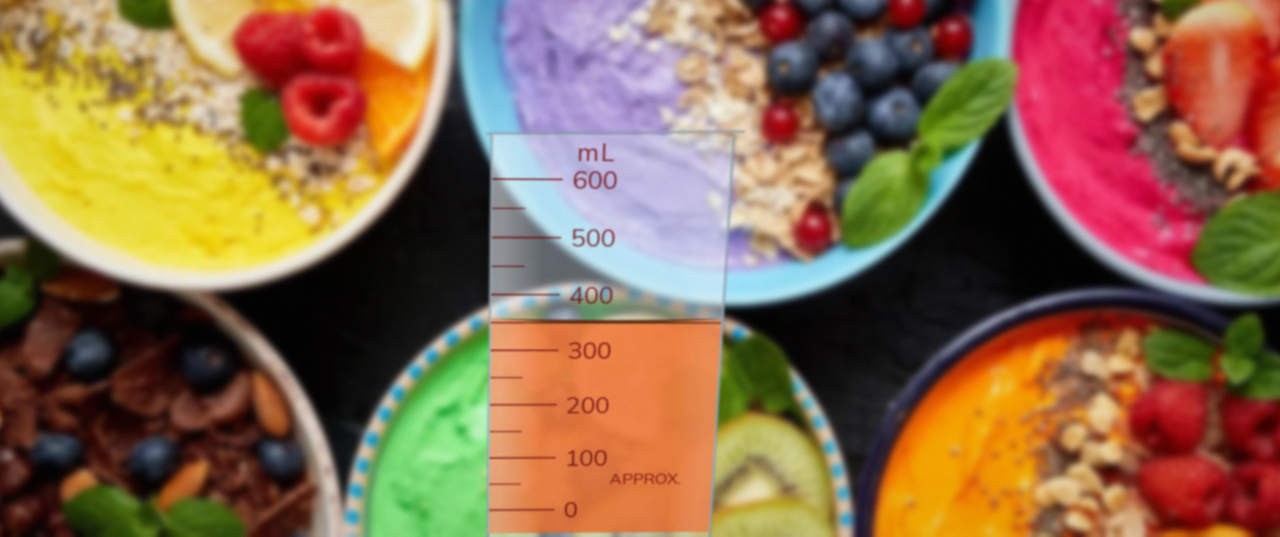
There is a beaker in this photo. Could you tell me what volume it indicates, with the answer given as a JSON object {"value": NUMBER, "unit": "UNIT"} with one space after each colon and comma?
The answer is {"value": 350, "unit": "mL"}
